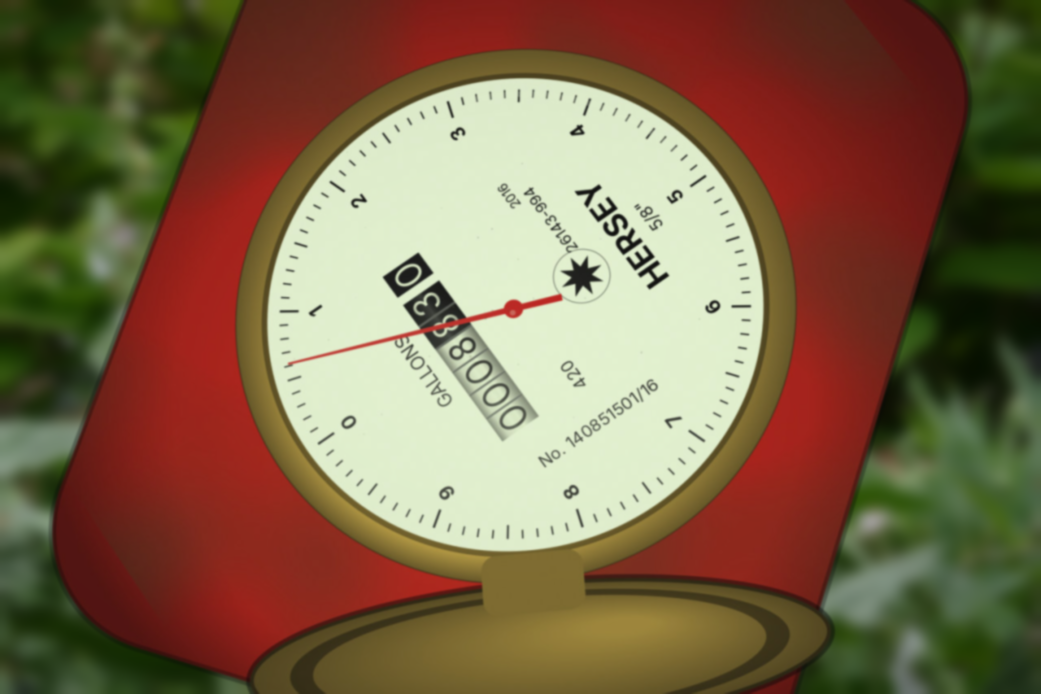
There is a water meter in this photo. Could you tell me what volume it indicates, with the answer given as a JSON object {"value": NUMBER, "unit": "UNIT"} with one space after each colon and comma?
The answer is {"value": 8830.6, "unit": "gal"}
